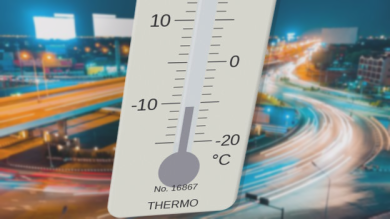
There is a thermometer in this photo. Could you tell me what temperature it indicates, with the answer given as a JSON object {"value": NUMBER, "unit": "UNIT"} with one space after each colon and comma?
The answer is {"value": -11, "unit": "°C"}
